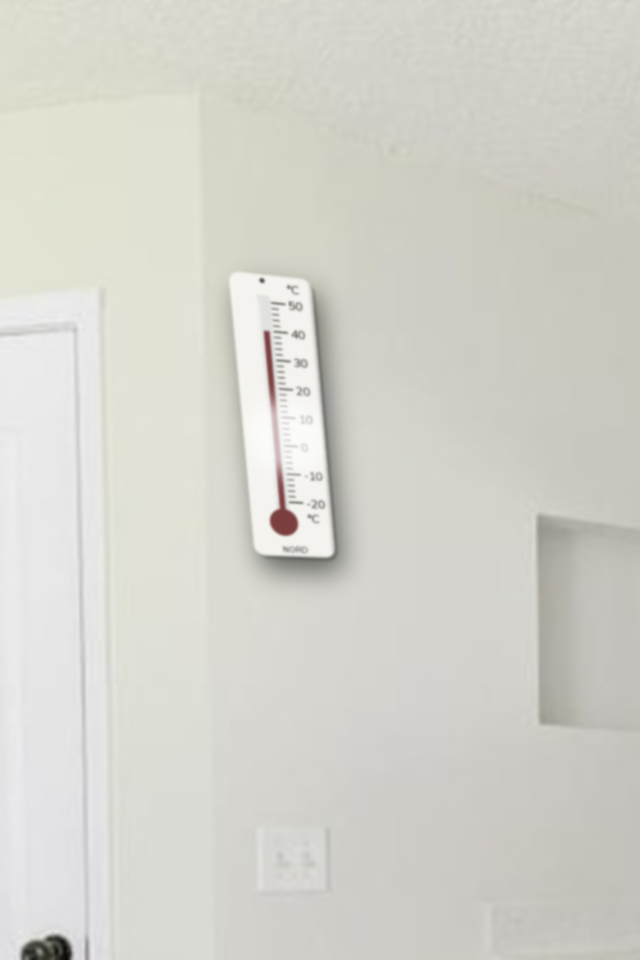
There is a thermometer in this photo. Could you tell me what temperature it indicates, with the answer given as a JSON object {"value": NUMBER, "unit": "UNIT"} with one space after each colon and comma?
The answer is {"value": 40, "unit": "°C"}
